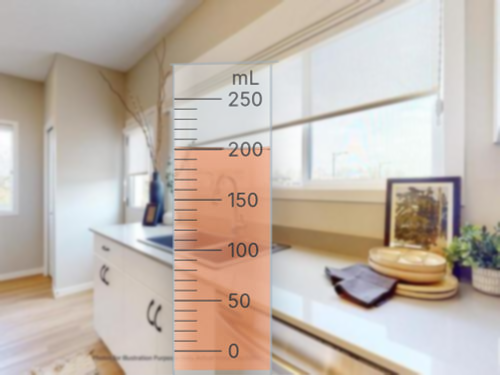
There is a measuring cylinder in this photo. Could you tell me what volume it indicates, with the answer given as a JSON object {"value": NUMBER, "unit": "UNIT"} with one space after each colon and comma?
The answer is {"value": 200, "unit": "mL"}
